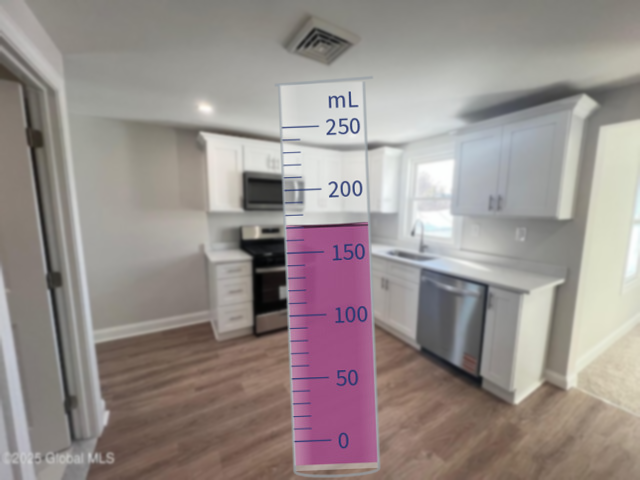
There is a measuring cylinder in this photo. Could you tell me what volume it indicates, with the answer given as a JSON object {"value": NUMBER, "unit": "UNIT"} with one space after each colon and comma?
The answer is {"value": 170, "unit": "mL"}
